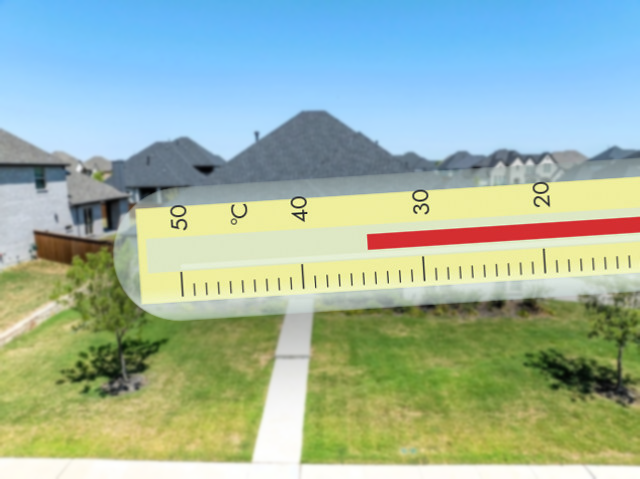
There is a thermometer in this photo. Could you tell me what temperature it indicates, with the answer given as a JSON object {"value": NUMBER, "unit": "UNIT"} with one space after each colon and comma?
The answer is {"value": 34.5, "unit": "°C"}
